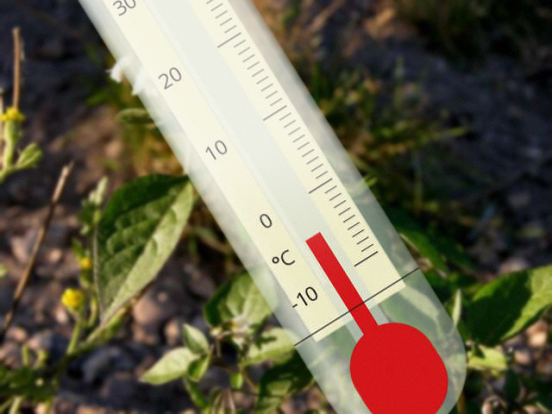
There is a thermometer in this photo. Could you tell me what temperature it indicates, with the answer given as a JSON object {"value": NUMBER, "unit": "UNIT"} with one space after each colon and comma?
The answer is {"value": -4.5, "unit": "°C"}
